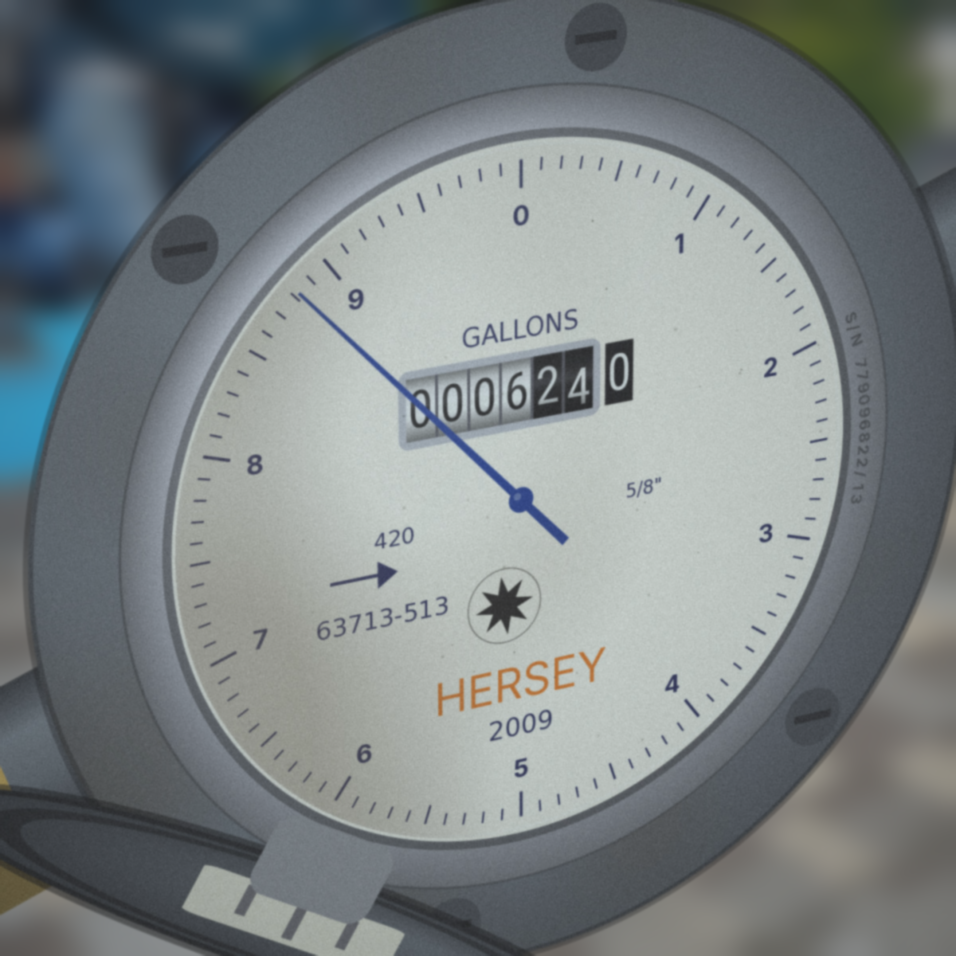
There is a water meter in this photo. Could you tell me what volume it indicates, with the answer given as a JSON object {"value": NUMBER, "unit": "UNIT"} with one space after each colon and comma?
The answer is {"value": 6238.8, "unit": "gal"}
